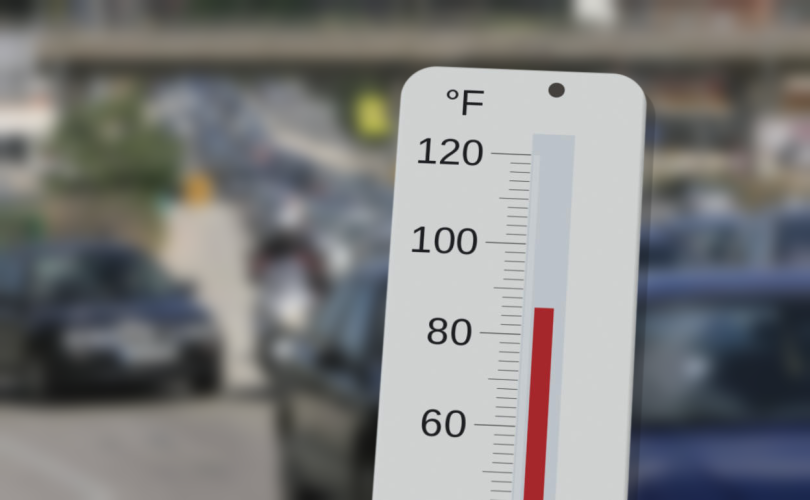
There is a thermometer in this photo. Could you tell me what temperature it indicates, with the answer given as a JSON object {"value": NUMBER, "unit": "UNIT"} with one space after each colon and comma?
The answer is {"value": 86, "unit": "°F"}
